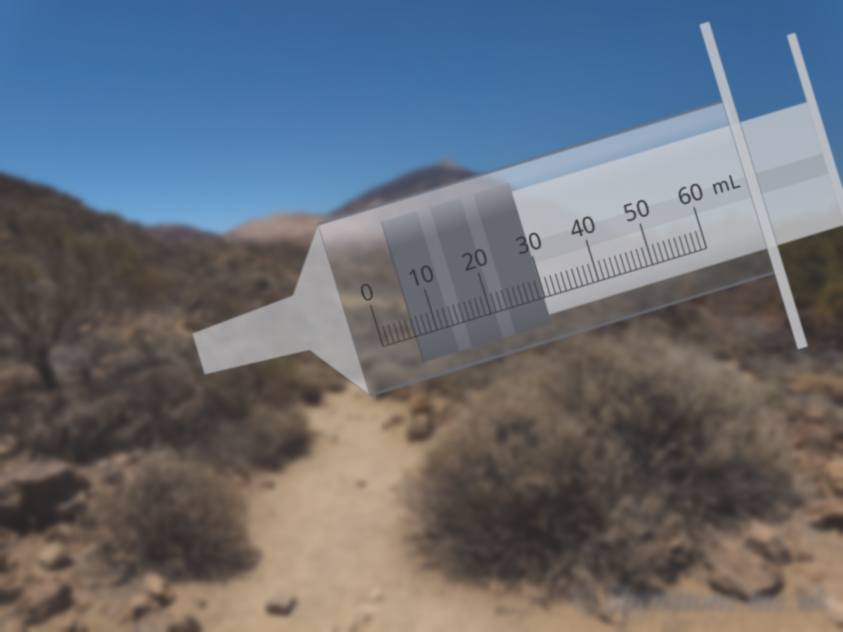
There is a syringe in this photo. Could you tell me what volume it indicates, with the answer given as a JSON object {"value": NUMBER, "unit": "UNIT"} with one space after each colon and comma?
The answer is {"value": 6, "unit": "mL"}
